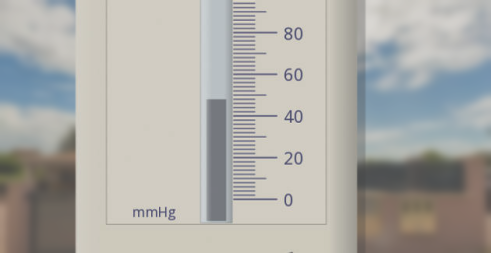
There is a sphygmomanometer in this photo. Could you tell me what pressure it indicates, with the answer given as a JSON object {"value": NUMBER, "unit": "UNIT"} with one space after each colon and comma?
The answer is {"value": 48, "unit": "mmHg"}
